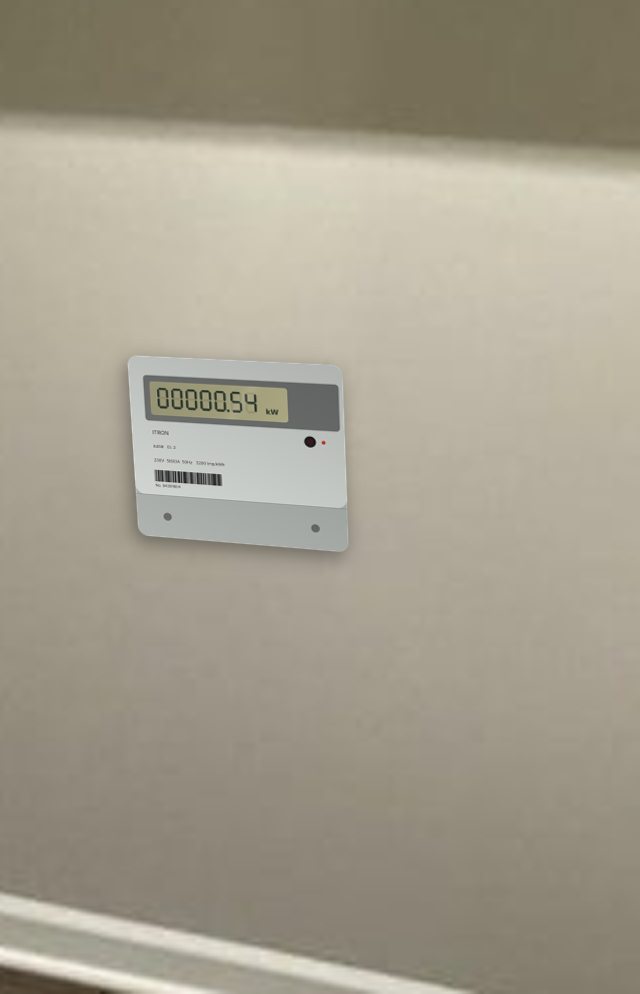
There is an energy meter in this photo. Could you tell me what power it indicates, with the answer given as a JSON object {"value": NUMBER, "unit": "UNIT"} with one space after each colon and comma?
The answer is {"value": 0.54, "unit": "kW"}
